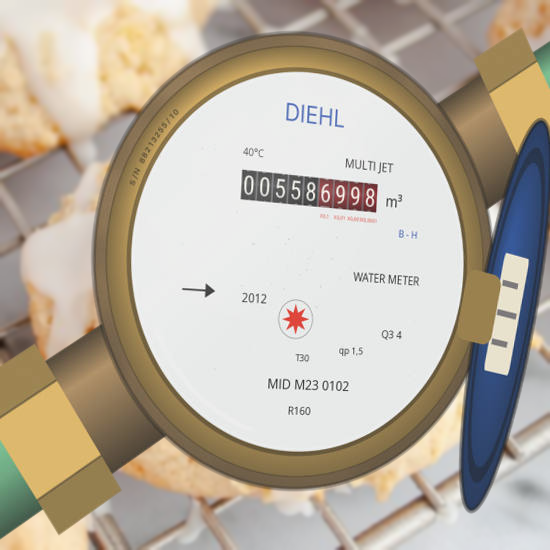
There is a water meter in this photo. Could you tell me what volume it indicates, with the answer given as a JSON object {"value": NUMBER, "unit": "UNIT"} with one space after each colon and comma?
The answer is {"value": 558.6998, "unit": "m³"}
